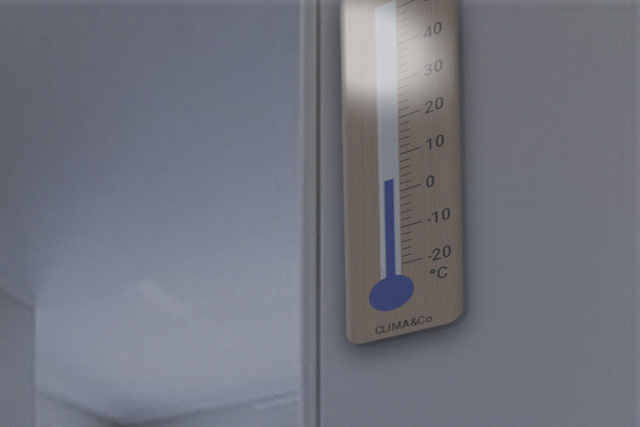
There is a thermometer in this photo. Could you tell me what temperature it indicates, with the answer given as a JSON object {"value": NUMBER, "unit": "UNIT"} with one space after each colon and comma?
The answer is {"value": 4, "unit": "°C"}
